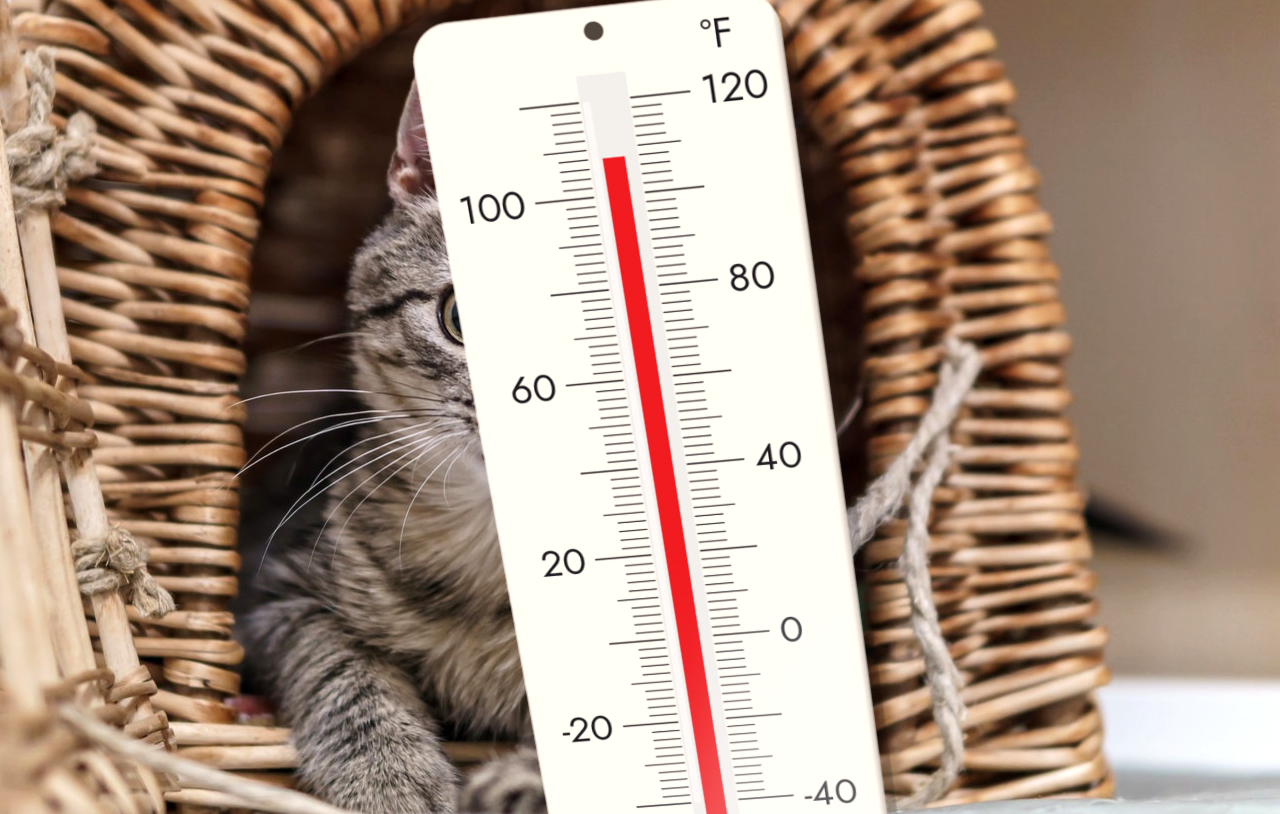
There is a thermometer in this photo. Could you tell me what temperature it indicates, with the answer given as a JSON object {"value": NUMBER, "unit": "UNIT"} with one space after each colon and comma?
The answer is {"value": 108, "unit": "°F"}
